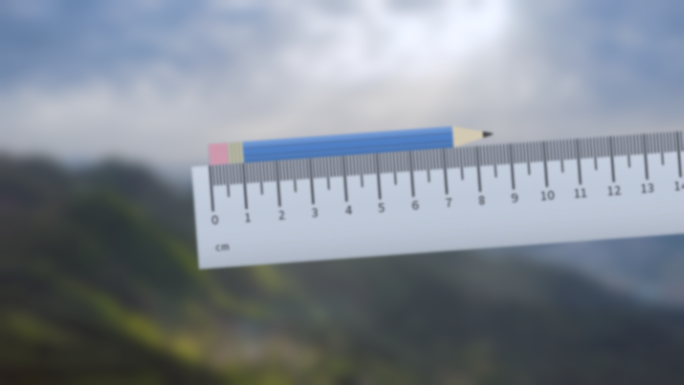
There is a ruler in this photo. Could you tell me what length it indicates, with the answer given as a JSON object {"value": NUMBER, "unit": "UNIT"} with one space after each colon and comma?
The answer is {"value": 8.5, "unit": "cm"}
